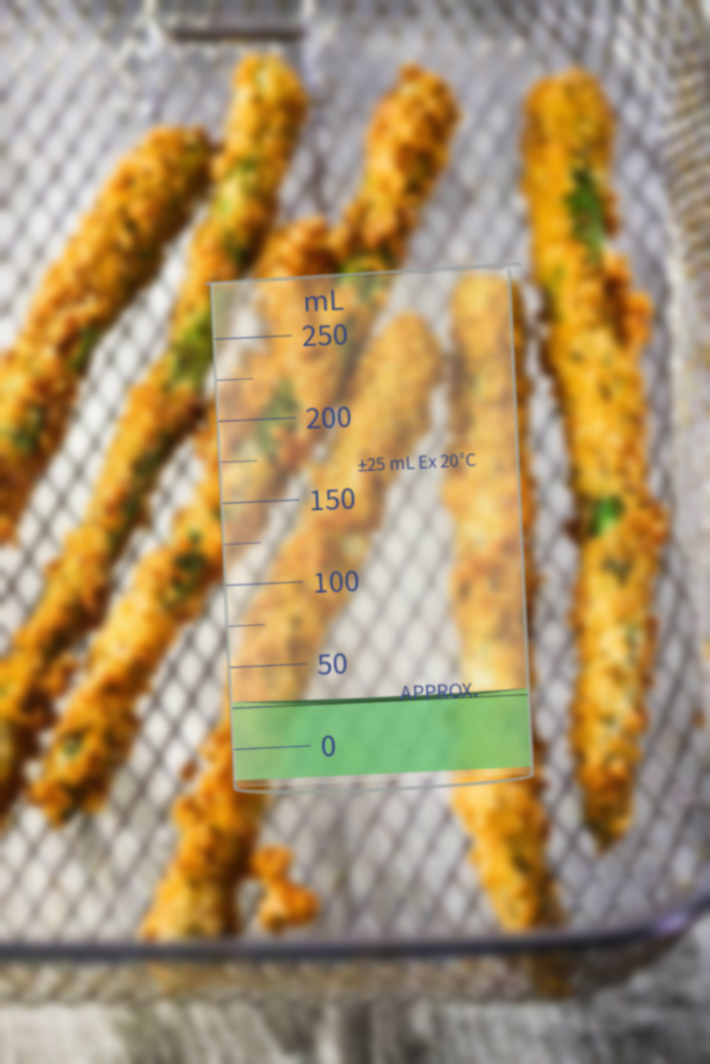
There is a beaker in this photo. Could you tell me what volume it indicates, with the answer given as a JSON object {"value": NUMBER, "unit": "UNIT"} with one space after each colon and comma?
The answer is {"value": 25, "unit": "mL"}
